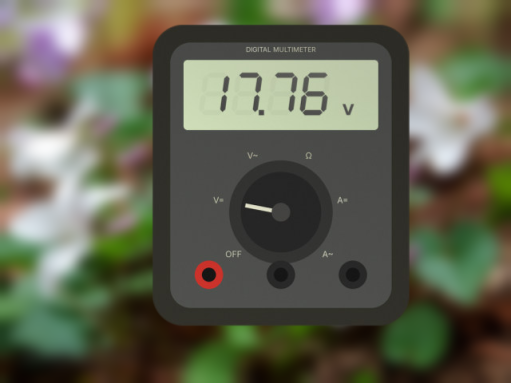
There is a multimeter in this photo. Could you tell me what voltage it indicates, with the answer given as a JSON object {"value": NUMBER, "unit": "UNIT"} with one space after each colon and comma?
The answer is {"value": 17.76, "unit": "V"}
